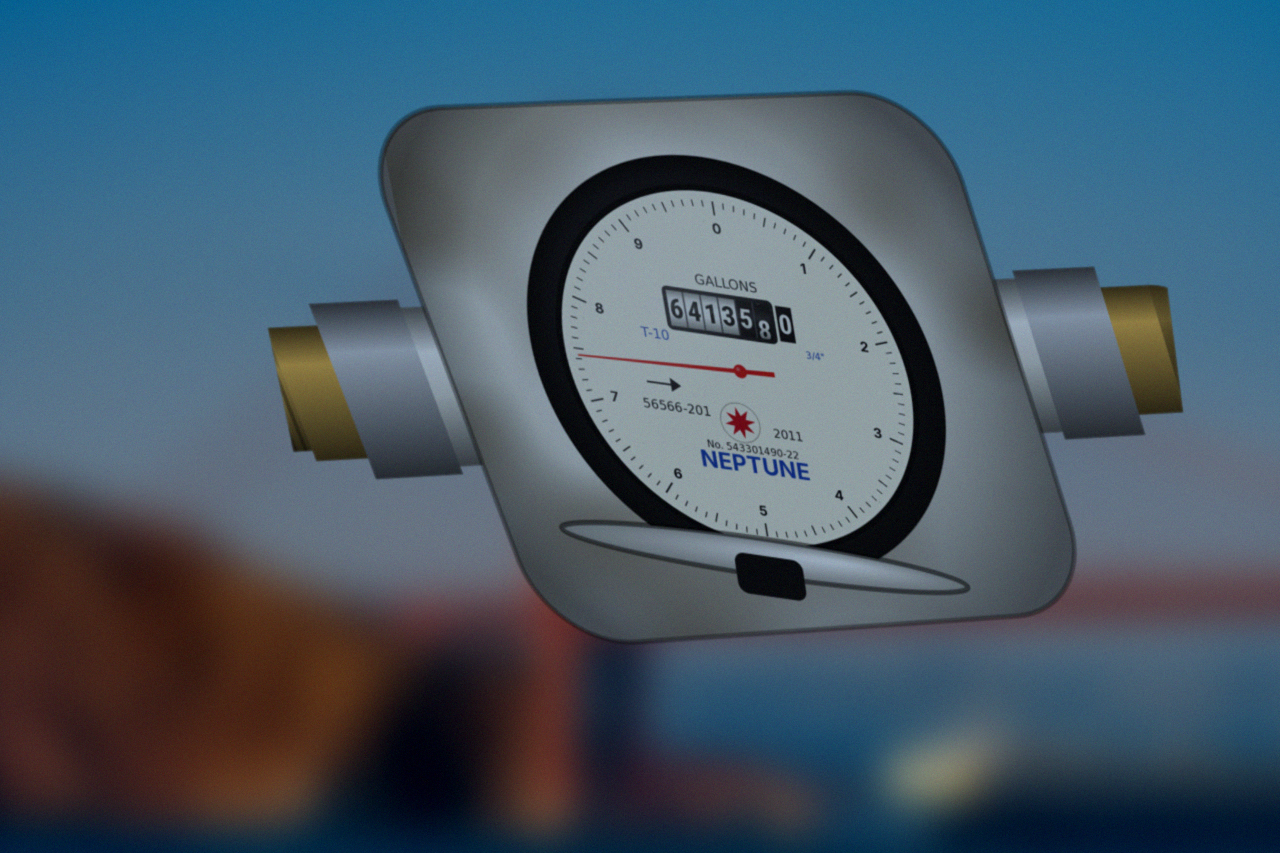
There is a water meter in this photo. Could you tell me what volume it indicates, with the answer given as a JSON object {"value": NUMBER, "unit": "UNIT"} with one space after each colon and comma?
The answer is {"value": 6413577.4, "unit": "gal"}
